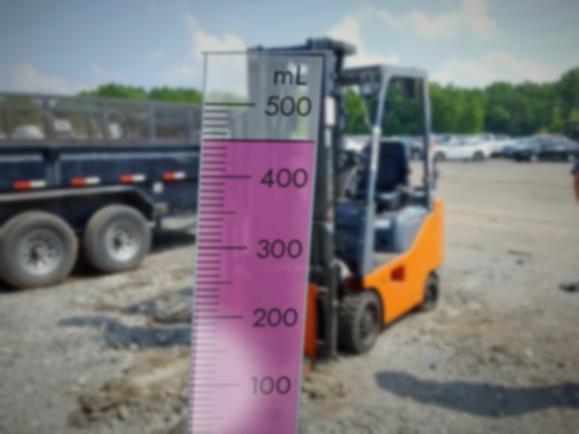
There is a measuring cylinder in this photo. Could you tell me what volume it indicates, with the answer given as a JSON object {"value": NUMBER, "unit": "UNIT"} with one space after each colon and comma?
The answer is {"value": 450, "unit": "mL"}
